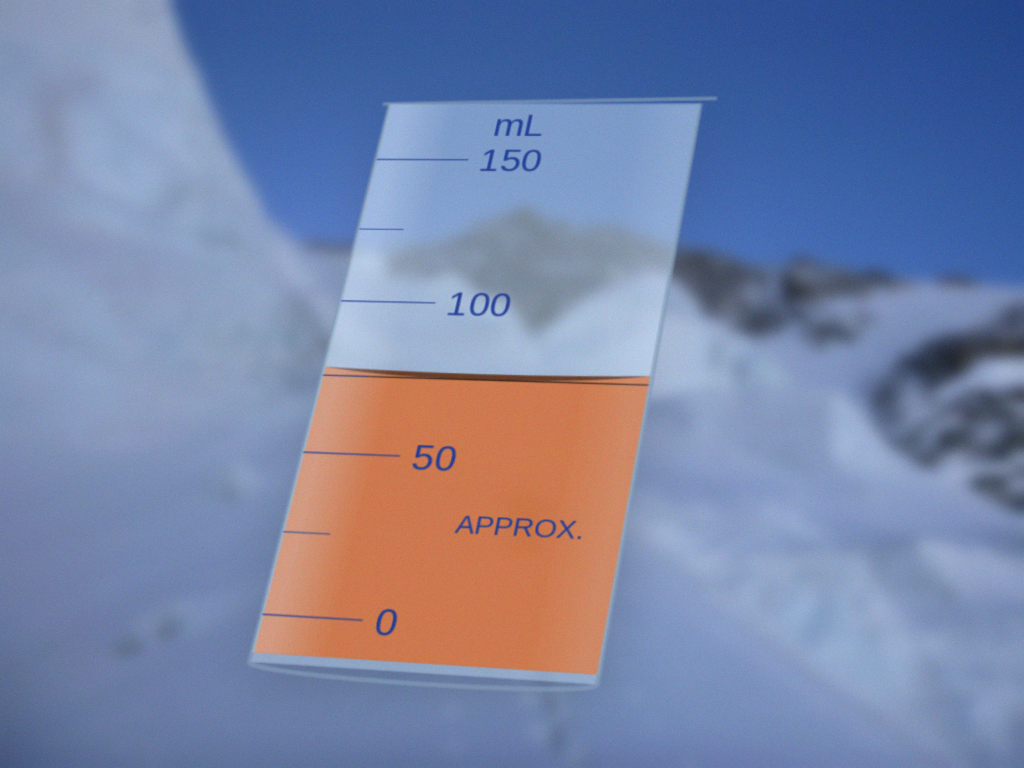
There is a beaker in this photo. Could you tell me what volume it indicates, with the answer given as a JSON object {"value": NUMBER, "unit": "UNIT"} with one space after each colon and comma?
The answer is {"value": 75, "unit": "mL"}
